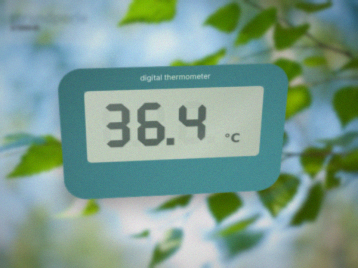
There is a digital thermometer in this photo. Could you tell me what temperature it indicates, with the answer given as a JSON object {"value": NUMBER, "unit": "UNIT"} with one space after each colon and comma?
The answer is {"value": 36.4, "unit": "°C"}
